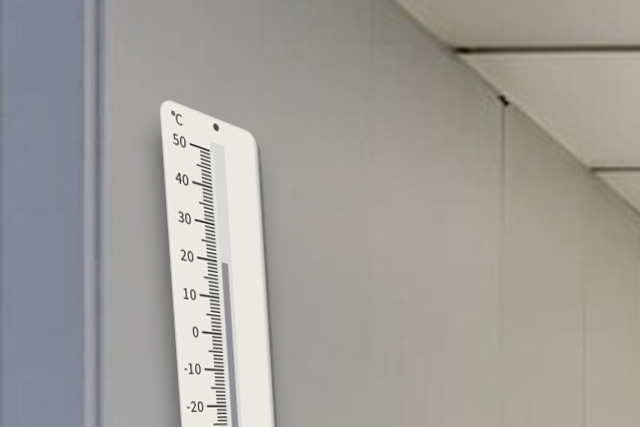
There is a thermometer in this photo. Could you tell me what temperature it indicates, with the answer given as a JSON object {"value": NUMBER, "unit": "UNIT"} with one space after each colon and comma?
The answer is {"value": 20, "unit": "°C"}
